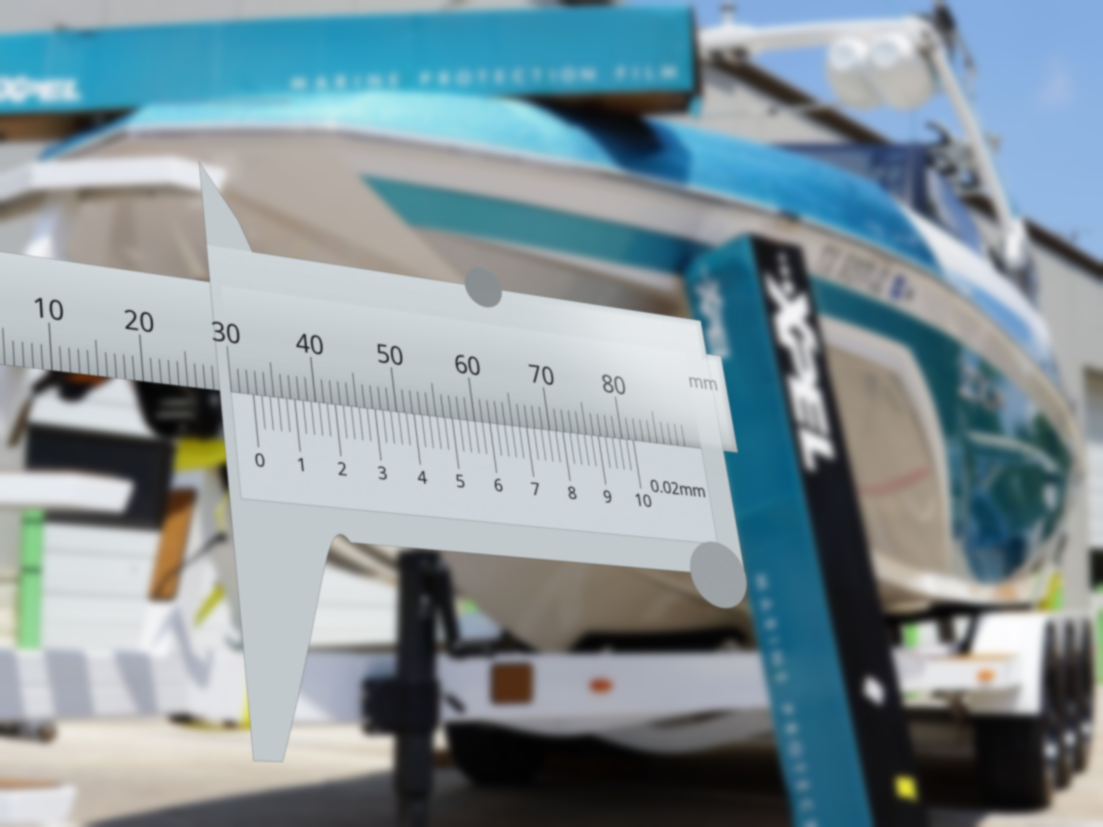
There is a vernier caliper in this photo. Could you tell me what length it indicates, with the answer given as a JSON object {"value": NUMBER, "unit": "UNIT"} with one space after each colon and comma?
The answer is {"value": 32.6, "unit": "mm"}
